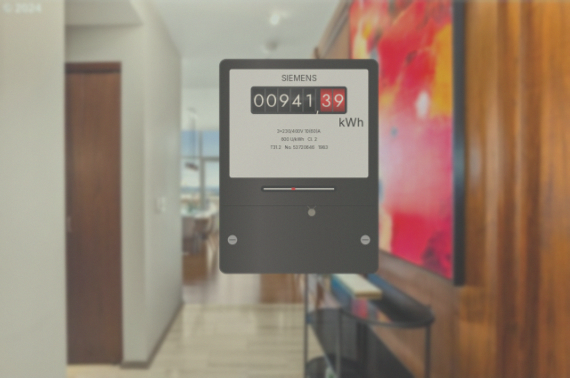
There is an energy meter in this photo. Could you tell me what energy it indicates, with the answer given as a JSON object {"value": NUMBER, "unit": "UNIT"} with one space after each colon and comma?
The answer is {"value": 941.39, "unit": "kWh"}
